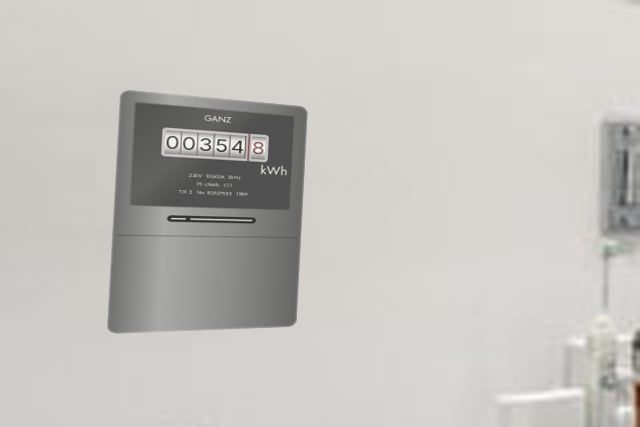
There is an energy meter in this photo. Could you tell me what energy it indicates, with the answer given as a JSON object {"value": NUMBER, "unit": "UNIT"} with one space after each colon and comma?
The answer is {"value": 354.8, "unit": "kWh"}
